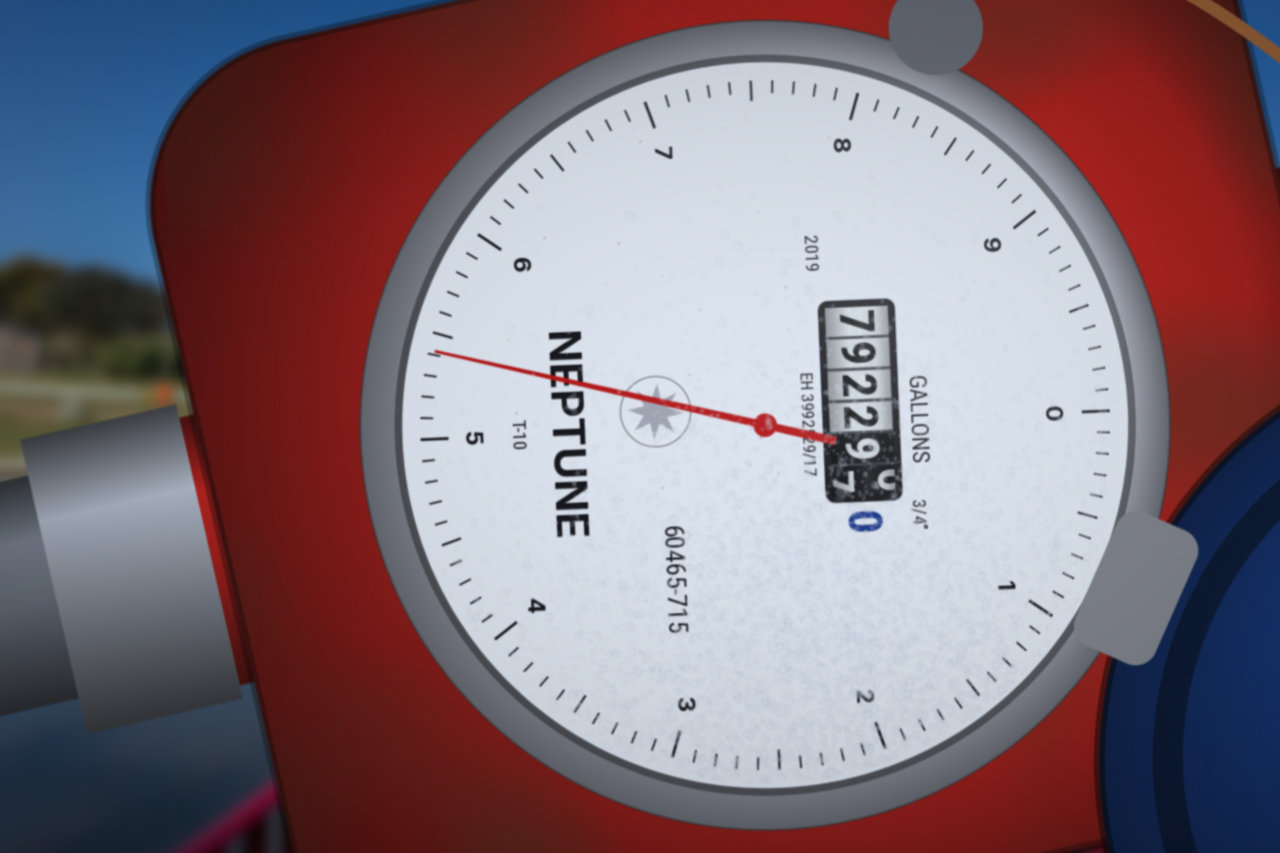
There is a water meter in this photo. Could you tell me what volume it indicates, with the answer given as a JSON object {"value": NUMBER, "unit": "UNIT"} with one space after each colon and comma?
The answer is {"value": 7922965.4, "unit": "gal"}
